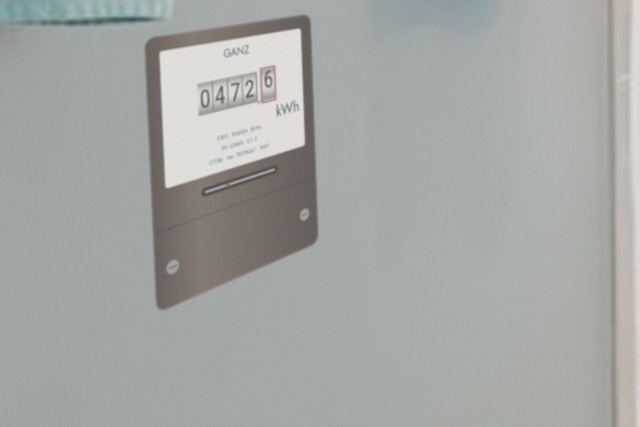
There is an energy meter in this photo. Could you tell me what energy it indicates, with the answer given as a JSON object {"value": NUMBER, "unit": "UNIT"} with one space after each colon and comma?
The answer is {"value": 472.6, "unit": "kWh"}
